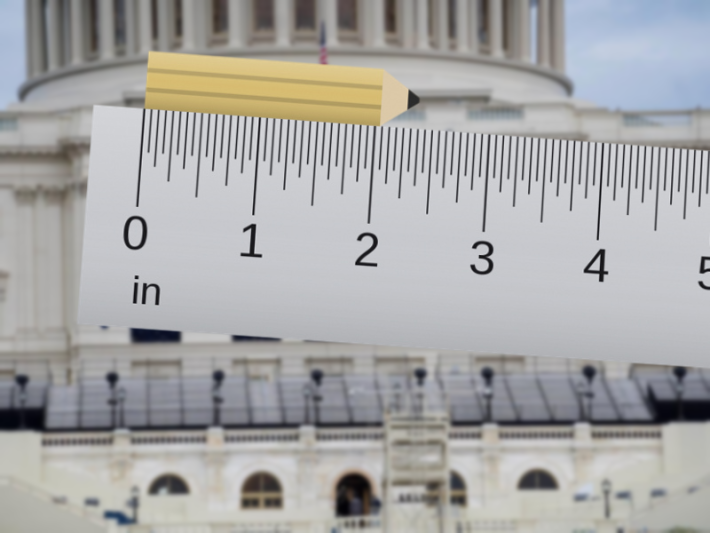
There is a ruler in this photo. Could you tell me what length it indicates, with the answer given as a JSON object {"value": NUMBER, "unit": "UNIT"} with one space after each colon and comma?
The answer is {"value": 2.375, "unit": "in"}
